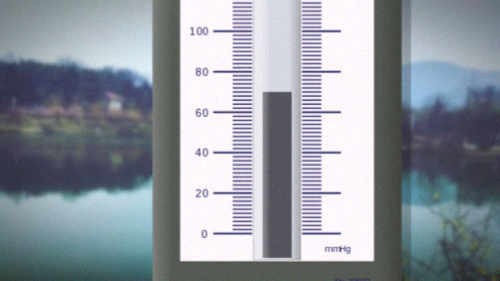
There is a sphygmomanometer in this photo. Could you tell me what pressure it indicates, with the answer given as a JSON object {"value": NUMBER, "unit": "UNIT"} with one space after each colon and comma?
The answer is {"value": 70, "unit": "mmHg"}
